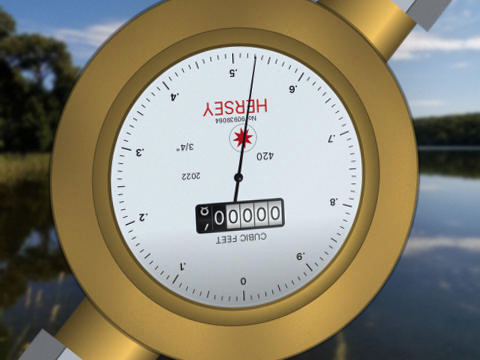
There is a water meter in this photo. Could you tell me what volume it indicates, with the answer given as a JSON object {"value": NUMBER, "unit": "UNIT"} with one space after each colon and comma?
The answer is {"value": 7.53, "unit": "ft³"}
